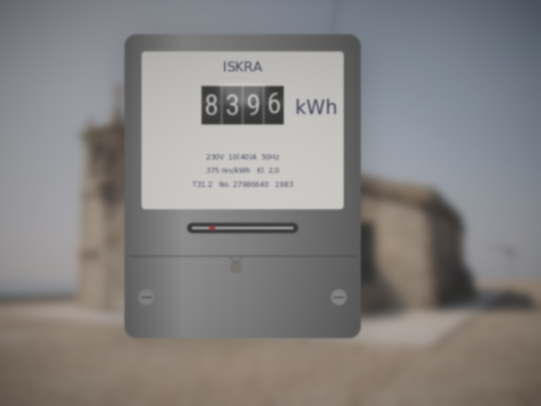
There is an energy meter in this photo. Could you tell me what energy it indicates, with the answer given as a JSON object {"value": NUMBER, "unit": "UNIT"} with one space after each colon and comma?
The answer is {"value": 8396, "unit": "kWh"}
